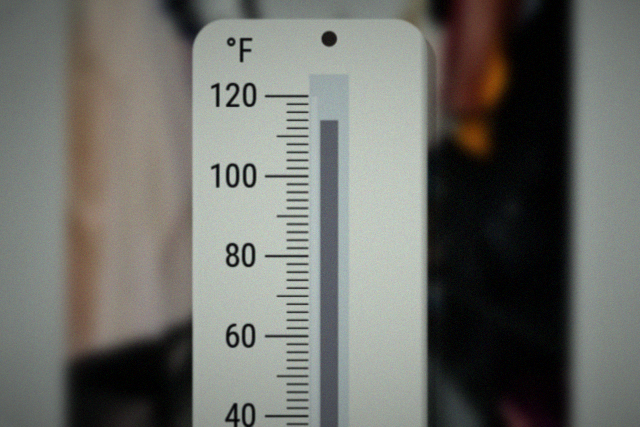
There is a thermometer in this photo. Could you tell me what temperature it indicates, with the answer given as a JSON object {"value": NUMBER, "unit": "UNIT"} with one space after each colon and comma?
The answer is {"value": 114, "unit": "°F"}
